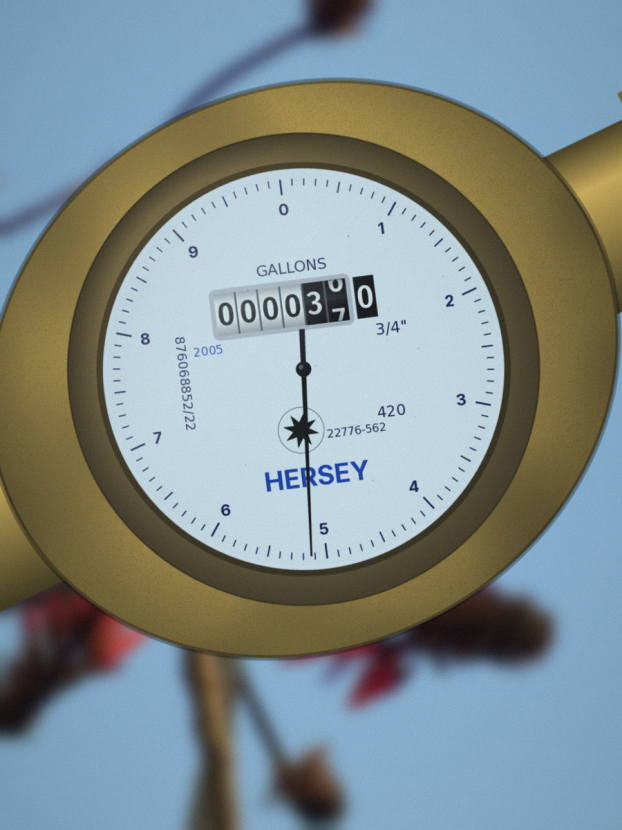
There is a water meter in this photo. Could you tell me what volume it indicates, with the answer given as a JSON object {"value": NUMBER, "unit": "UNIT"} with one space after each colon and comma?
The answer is {"value": 365.1, "unit": "gal"}
